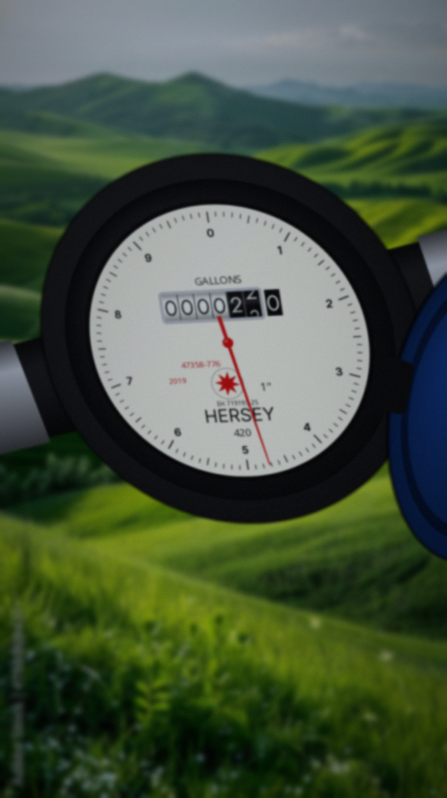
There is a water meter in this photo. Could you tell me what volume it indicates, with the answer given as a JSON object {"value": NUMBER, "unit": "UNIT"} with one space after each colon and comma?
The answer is {"value": 224.7, "unit": "gal"}
